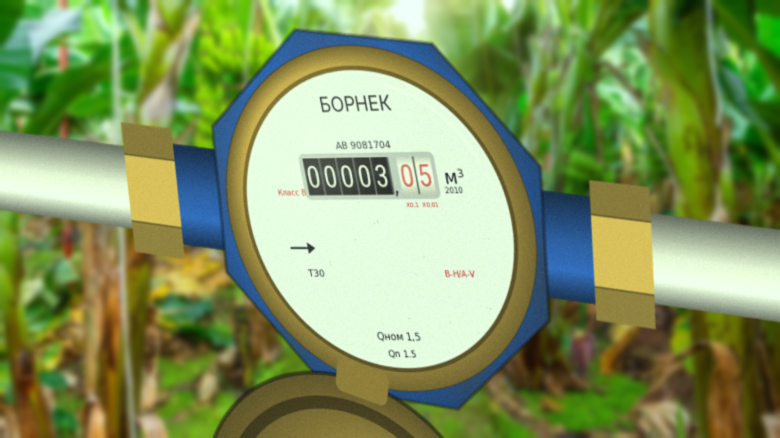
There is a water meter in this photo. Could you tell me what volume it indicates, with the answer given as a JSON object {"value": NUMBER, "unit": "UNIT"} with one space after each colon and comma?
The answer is {"value": 3.05, "unit": "m³"}
